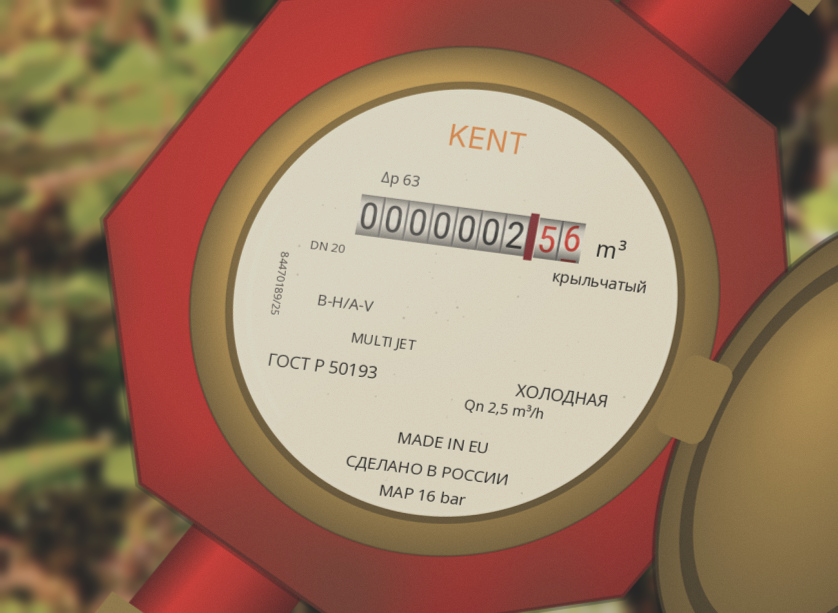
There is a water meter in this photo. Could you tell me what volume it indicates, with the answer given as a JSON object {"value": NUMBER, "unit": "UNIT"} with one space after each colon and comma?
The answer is {"value": 2.56, "unit": "m³"}
